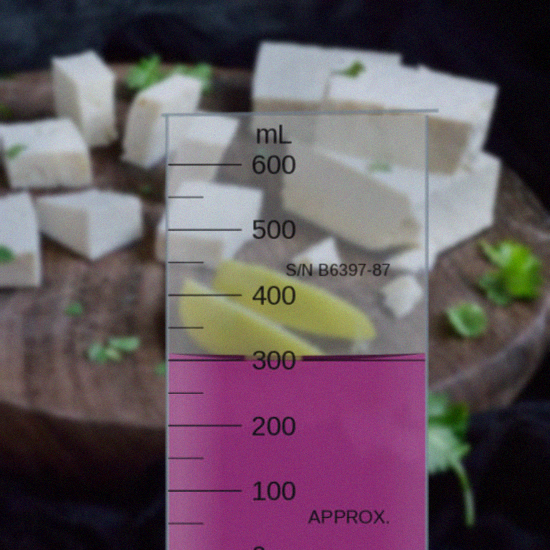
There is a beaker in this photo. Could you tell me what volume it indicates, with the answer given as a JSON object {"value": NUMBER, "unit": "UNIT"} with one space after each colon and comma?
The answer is {"value": 300, "unit": "mL"}
